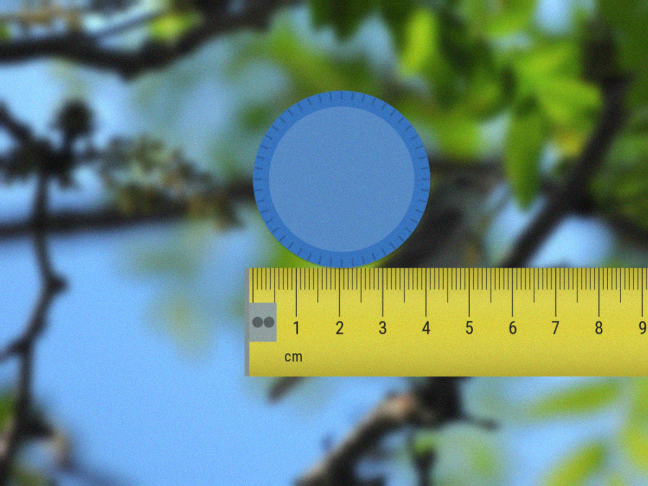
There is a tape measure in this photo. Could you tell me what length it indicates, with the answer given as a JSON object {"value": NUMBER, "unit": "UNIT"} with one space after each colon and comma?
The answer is {"value": 4.1, "unit": "cm"}
